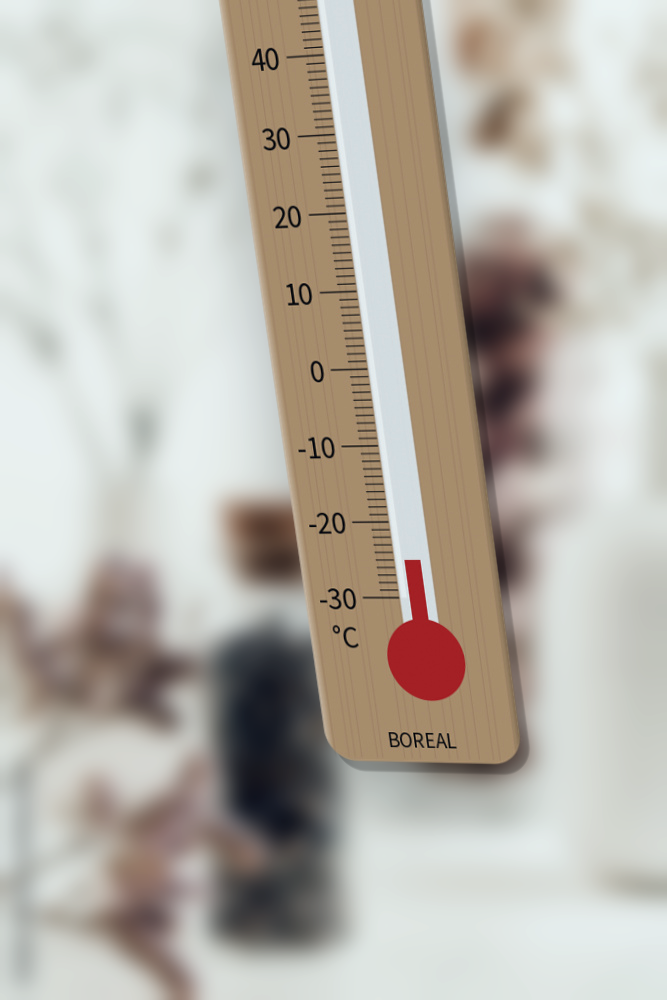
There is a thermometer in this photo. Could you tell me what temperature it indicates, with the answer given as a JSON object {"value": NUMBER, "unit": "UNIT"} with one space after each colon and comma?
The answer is {"value": -25, "unit": "°C"}
